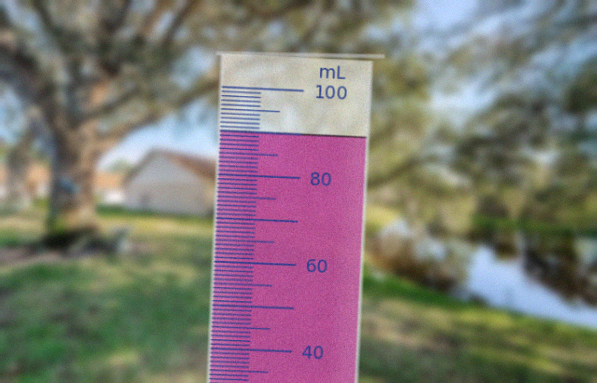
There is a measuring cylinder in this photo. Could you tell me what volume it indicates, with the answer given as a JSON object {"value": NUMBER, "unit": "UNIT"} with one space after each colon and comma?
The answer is {"value": 90, "unit": "mL"}
